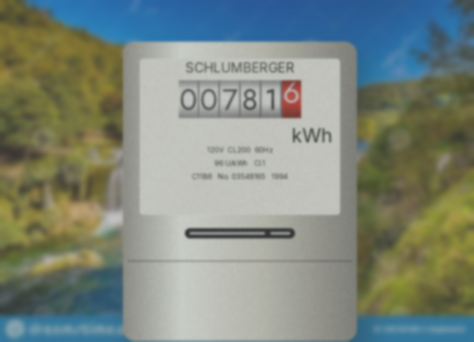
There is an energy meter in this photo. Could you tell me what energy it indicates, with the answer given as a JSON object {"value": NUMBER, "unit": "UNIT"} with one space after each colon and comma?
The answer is {"value": 781.6, "unit": "kWh"}
